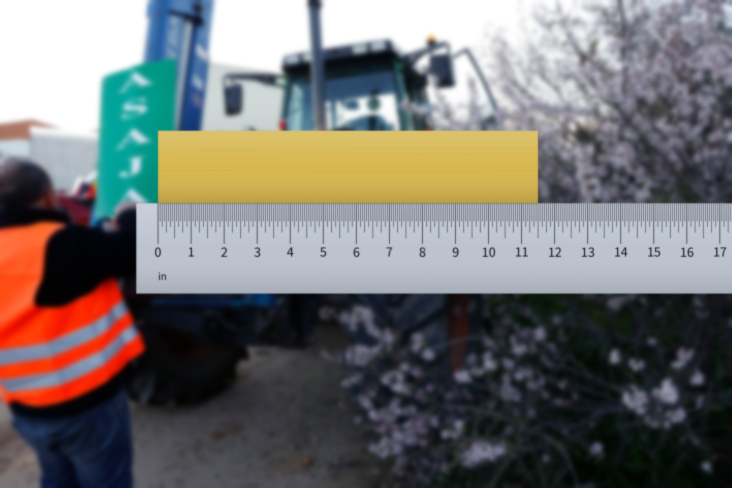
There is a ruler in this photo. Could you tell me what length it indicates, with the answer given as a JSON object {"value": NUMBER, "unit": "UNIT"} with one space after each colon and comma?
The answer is {"value": 11.5, "unit": "in"}
